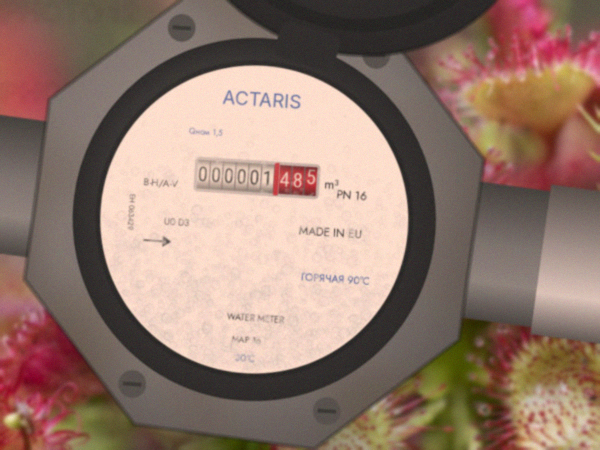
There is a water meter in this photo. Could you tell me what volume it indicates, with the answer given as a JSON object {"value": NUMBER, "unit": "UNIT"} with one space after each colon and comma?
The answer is {"value": 1.485, "unit": "m³"}
